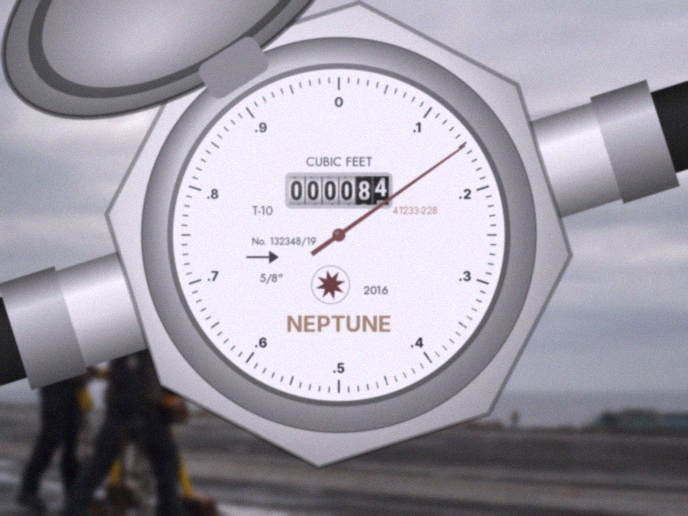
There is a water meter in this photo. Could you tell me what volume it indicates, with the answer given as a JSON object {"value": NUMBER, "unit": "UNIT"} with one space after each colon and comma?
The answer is {"value": 84.15, "unit": "ft³"}
